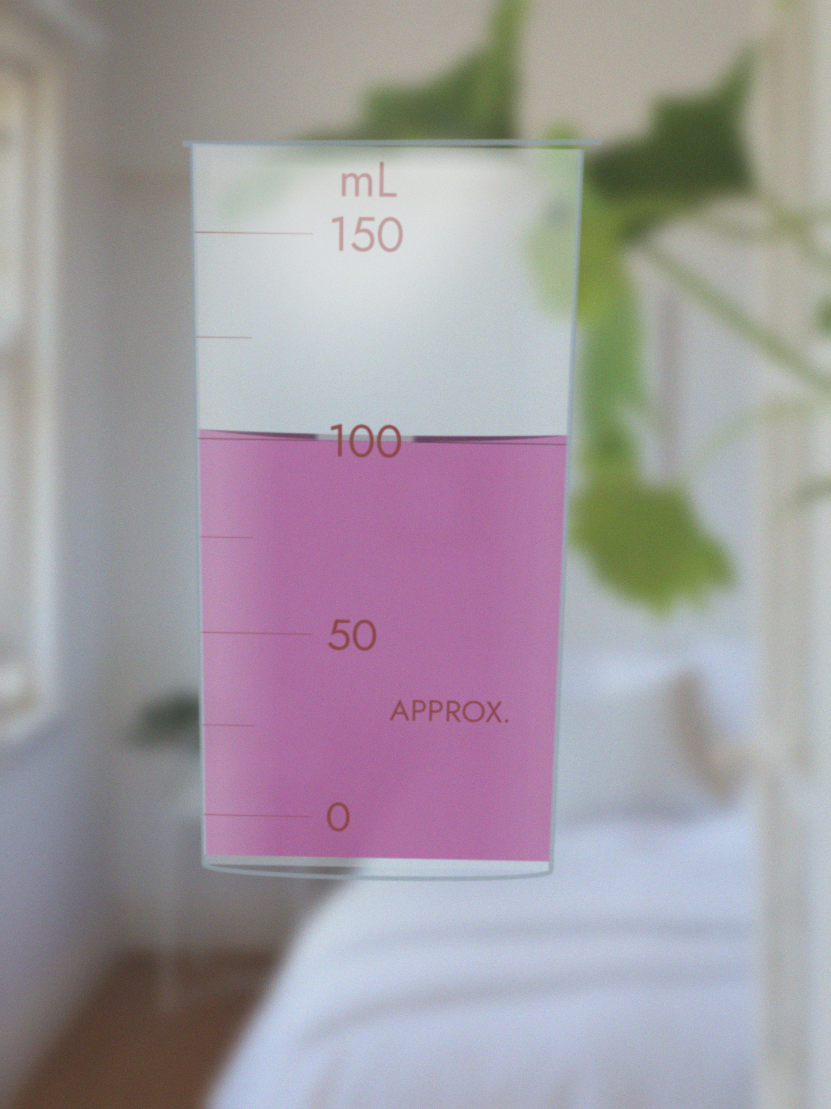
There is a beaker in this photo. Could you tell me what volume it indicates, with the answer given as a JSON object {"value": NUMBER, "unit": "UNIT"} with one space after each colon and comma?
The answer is {"value": 100, "unit": "mL"}
